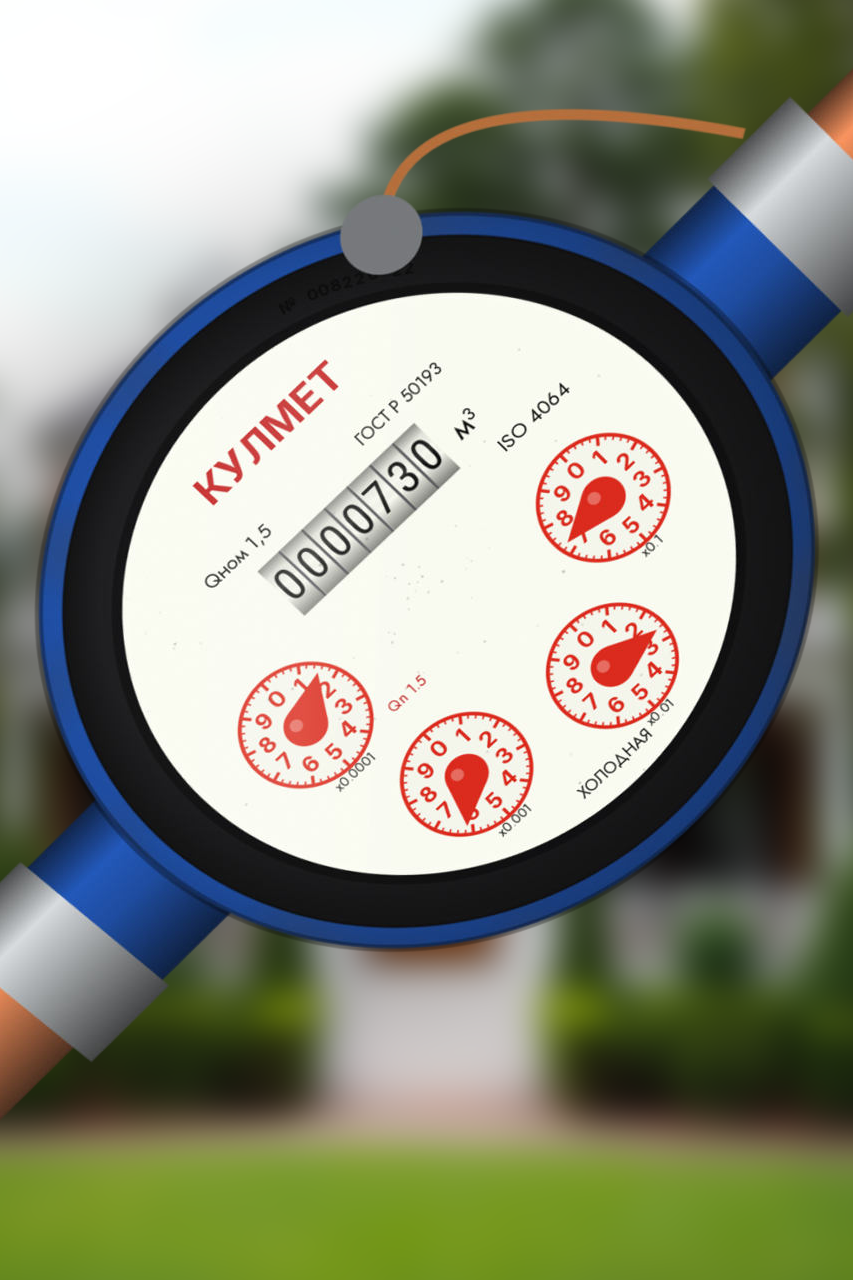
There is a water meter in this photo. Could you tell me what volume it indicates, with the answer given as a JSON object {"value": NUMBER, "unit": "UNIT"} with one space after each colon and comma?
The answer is {"value": 730.7261, "unit": "m³"}
